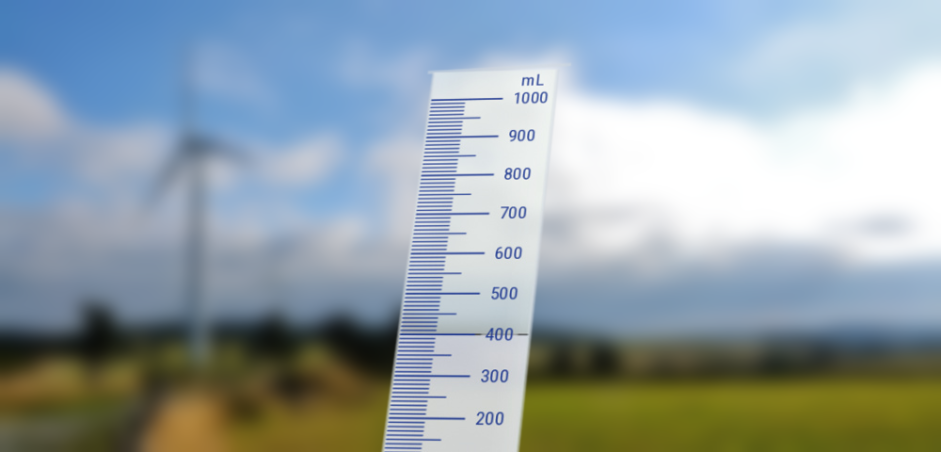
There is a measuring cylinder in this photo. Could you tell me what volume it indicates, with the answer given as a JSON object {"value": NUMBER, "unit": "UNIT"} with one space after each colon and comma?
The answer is {"value": 400, "unit": "mL"}
